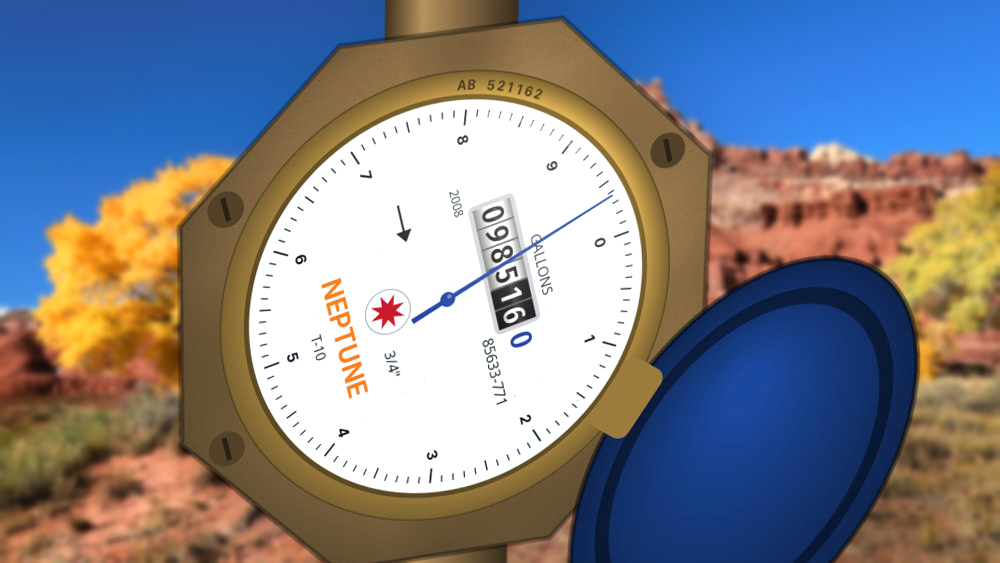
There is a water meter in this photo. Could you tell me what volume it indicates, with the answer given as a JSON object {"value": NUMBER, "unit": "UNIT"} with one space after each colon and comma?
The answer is {"value": 985159.6, "unit": "gal"}
